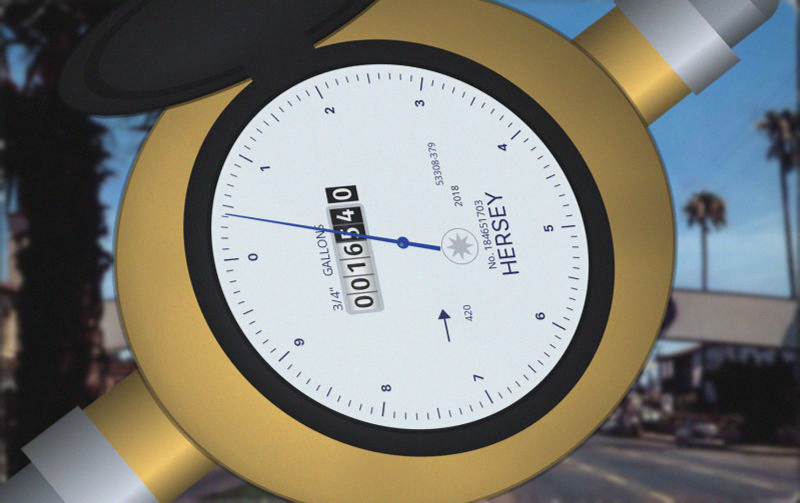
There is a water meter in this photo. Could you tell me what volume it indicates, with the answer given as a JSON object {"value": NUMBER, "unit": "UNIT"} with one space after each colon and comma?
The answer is {"value": 16540.4, "unit": "gal"}
